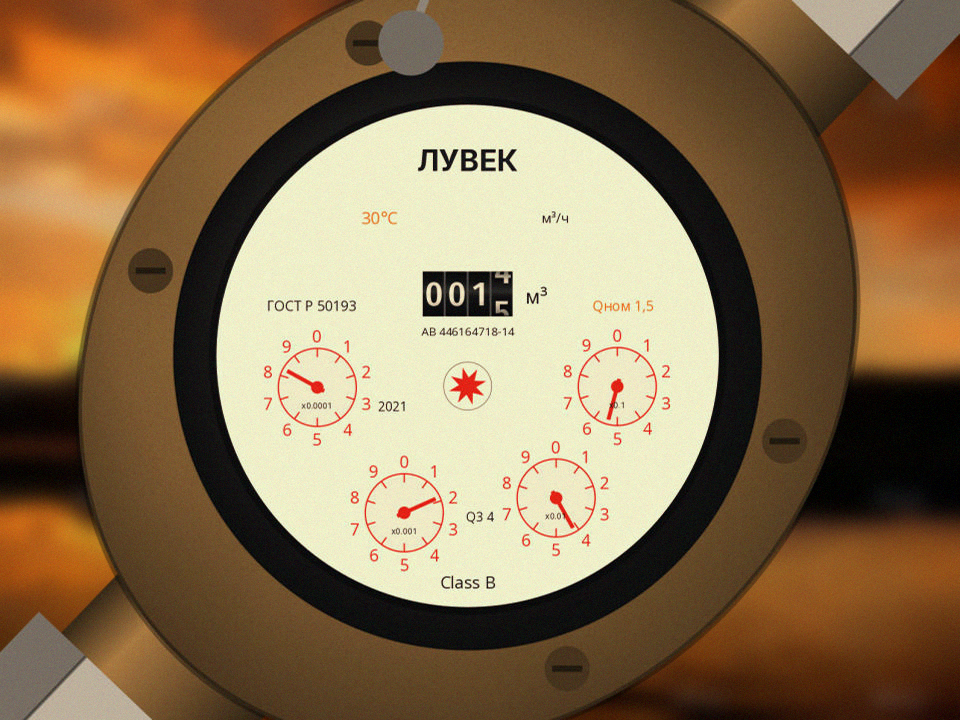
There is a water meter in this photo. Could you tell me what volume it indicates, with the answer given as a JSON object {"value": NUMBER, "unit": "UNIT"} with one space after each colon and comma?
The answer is {"value": 14.5418, "unit": "m³"}
